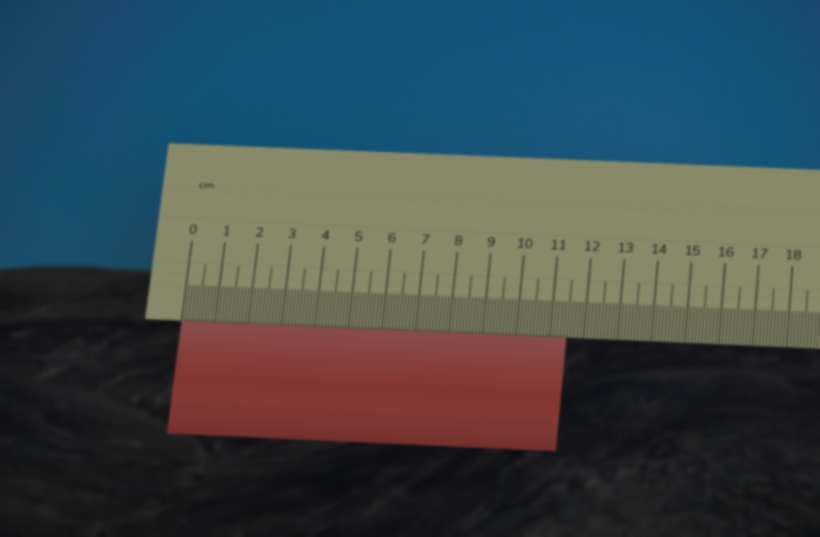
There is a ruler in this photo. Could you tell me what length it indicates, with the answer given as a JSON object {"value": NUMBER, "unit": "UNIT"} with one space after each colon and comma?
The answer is {"value": 11.5, "unit": "cm"}
